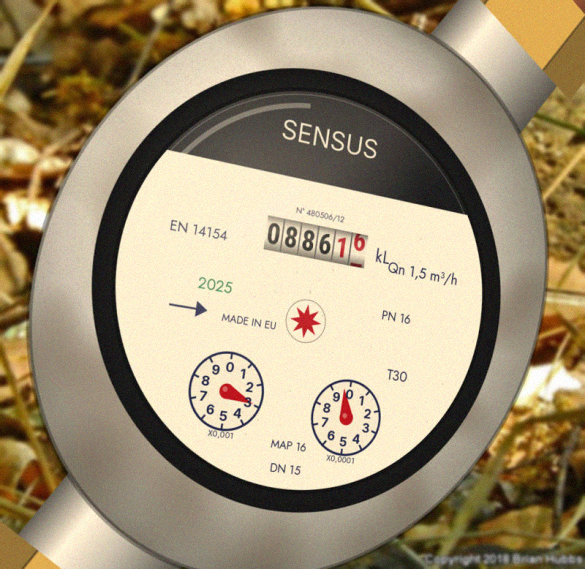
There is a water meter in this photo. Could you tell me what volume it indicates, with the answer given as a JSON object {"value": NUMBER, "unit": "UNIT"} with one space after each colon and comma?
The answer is {"value": 886.1629, "unit": "kL"}
